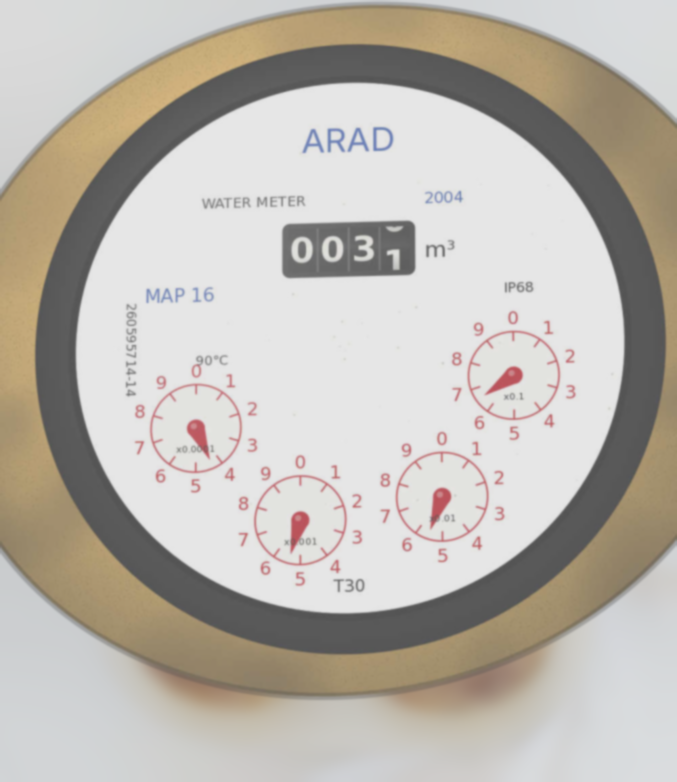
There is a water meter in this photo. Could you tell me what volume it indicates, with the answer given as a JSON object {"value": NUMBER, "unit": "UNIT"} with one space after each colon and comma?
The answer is {"value": 30.6554, "unit": "m³"}
